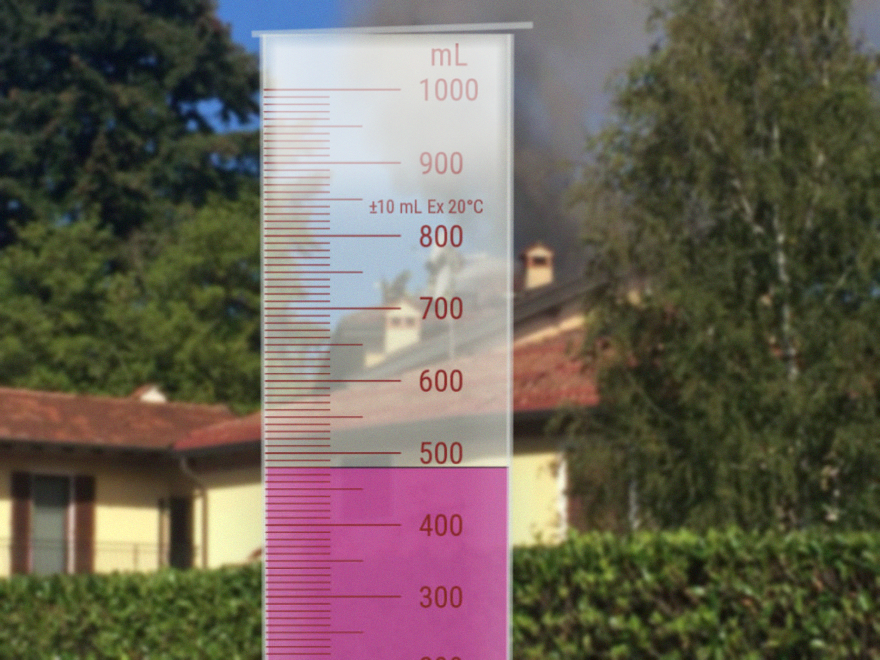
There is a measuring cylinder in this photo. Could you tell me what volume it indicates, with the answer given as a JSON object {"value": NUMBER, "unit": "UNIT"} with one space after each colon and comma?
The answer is {"value": 480, "unit": "mL"}
